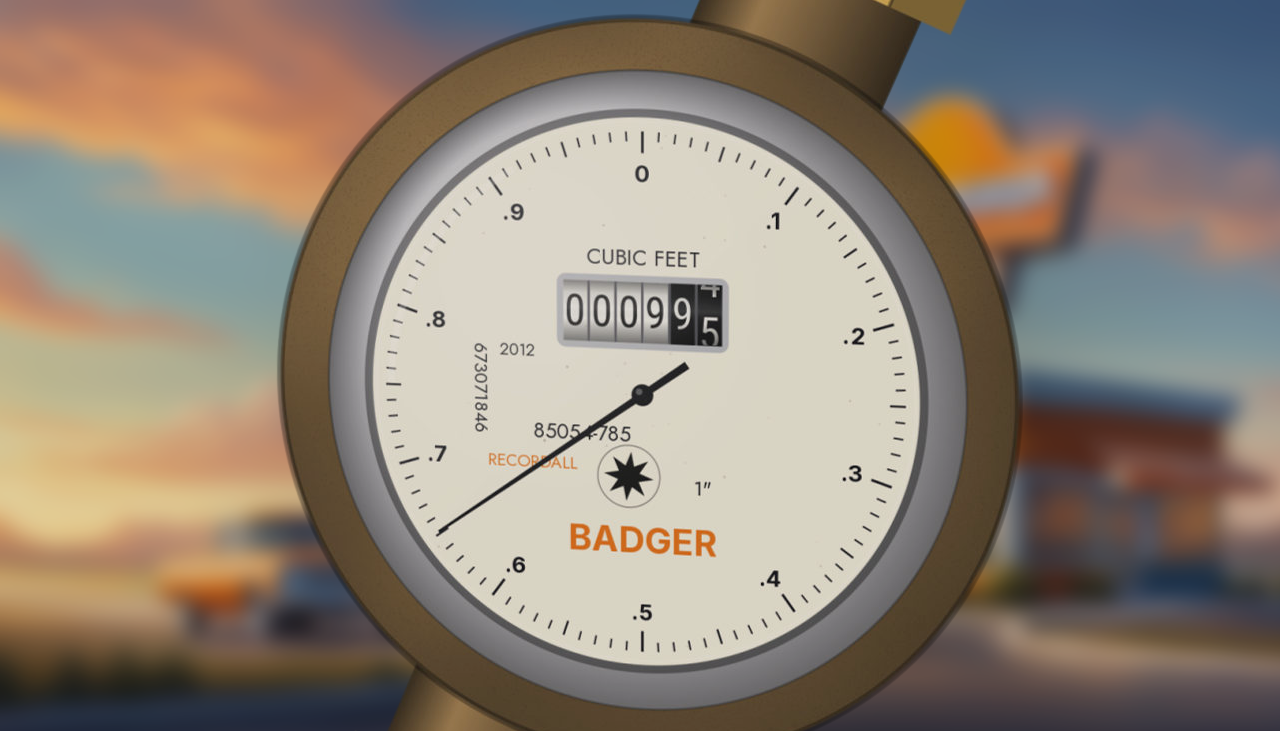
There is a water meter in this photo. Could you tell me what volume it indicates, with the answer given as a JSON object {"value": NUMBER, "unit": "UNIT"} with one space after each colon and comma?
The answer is {"value": 994.65, "unit": "ft³"}
